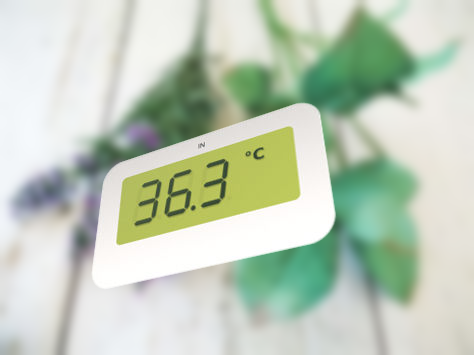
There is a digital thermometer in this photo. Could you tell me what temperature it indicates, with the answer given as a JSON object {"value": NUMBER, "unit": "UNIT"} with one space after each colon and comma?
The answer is {"value": 36.3, "unit": "°C"}
